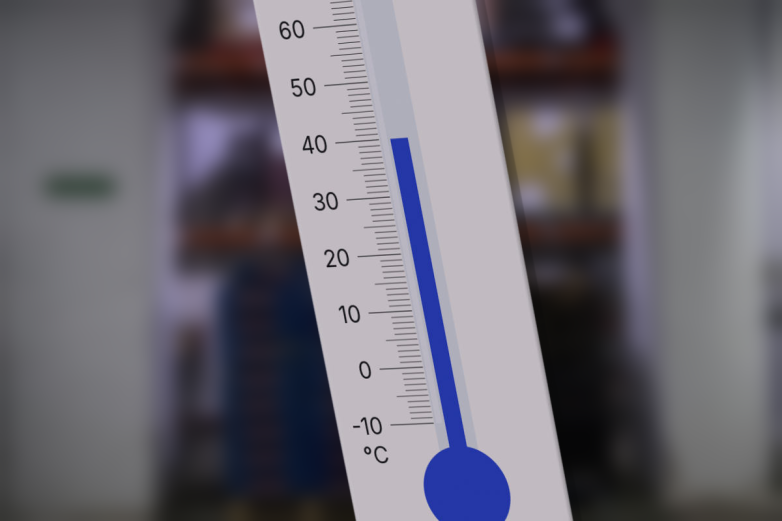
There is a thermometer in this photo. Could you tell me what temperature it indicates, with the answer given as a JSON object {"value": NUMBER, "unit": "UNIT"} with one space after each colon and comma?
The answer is {"value": 40, "unit": "°C"}
